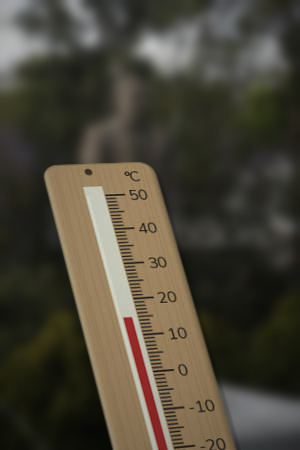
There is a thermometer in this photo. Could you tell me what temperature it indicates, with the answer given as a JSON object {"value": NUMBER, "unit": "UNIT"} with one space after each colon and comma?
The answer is {"value": 15, "unit": "°C"}
